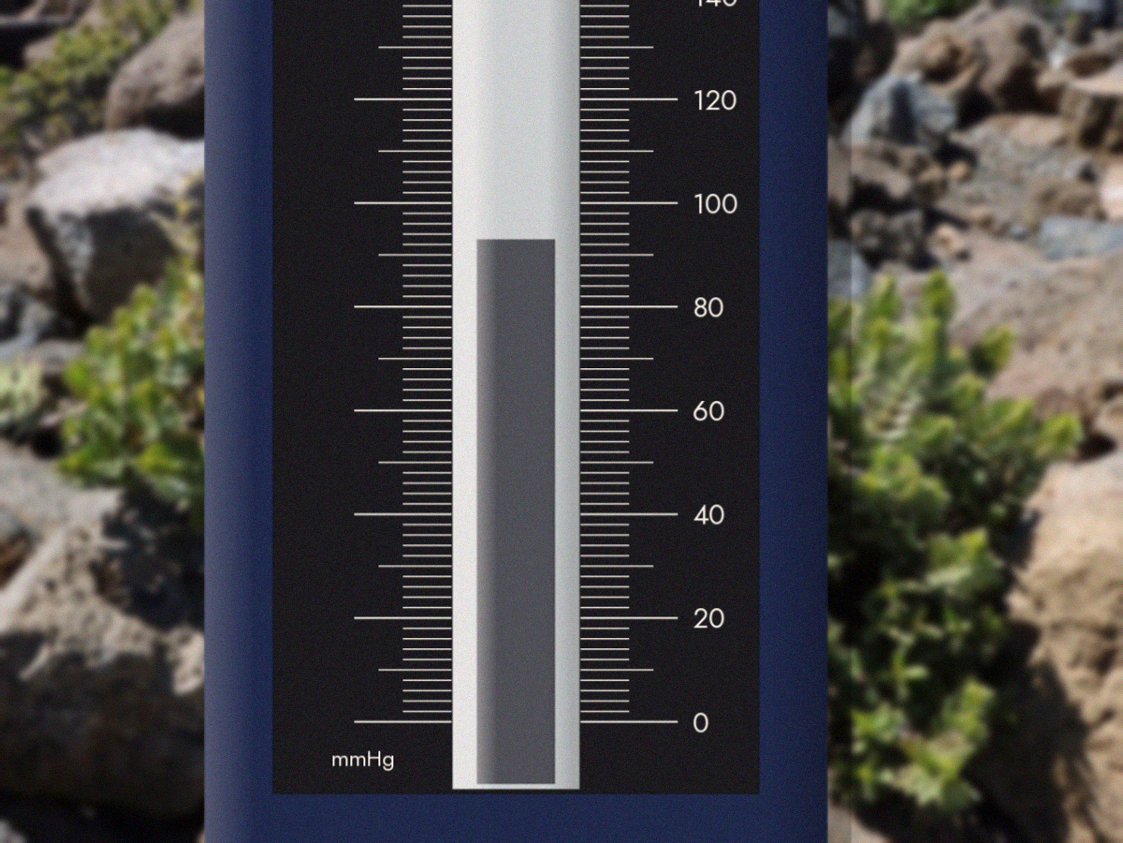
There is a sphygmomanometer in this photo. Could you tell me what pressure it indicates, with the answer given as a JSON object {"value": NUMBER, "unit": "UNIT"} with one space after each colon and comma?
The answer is {"value": 93, "unit": "mmHg"}
